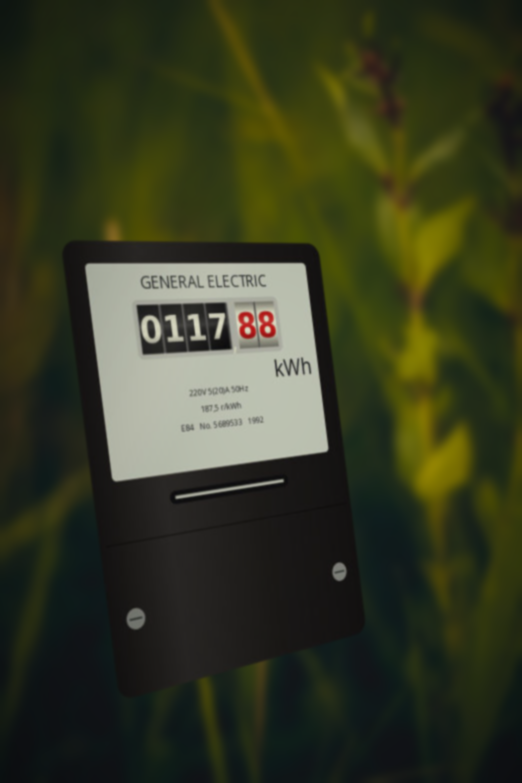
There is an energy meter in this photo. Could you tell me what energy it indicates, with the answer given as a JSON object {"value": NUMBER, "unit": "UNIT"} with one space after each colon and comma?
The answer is {"value": 117.88, "unit": "kWh"}
